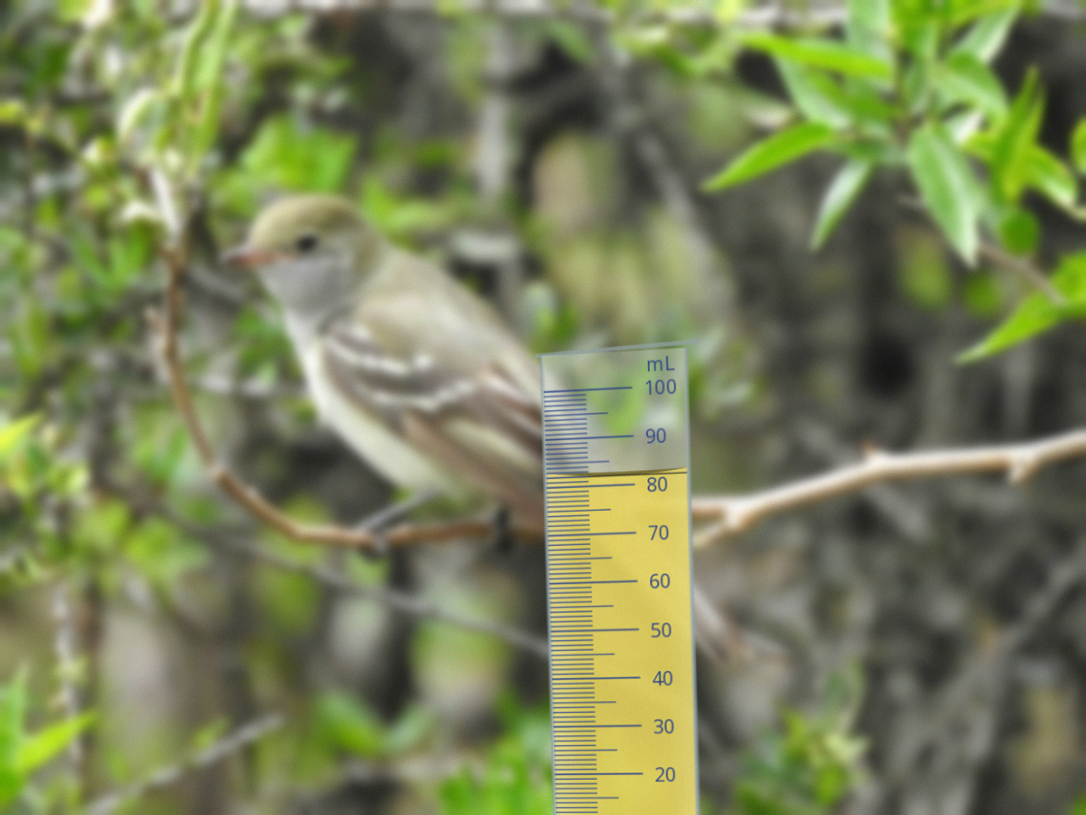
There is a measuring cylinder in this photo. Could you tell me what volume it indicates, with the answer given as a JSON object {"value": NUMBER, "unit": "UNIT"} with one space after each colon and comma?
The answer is {"value": 82, "unit": "mL"}
